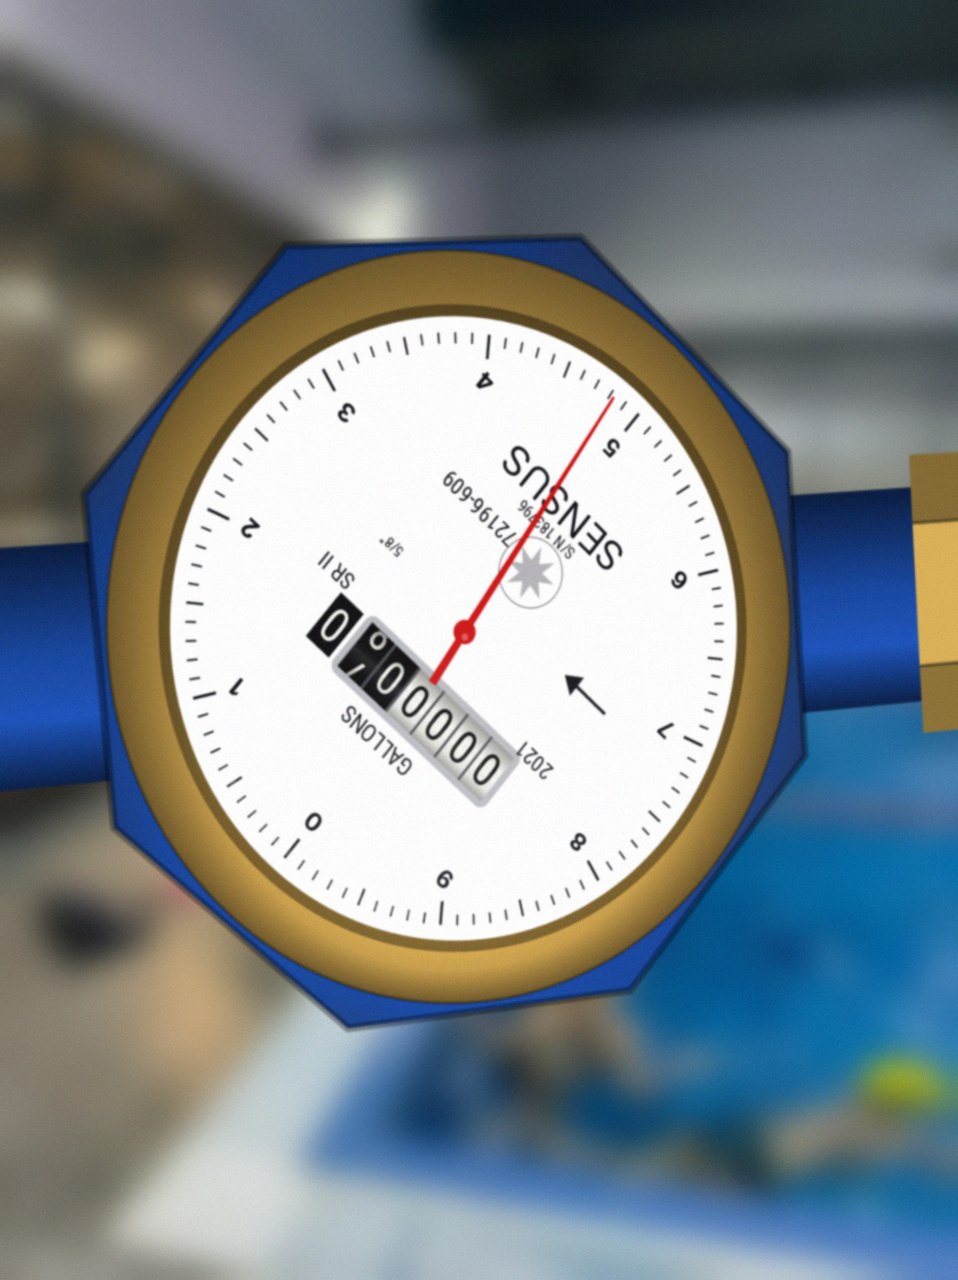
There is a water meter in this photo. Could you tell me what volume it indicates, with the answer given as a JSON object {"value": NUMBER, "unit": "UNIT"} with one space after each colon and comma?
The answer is {"value": 74.8, "unit": "gal"}
